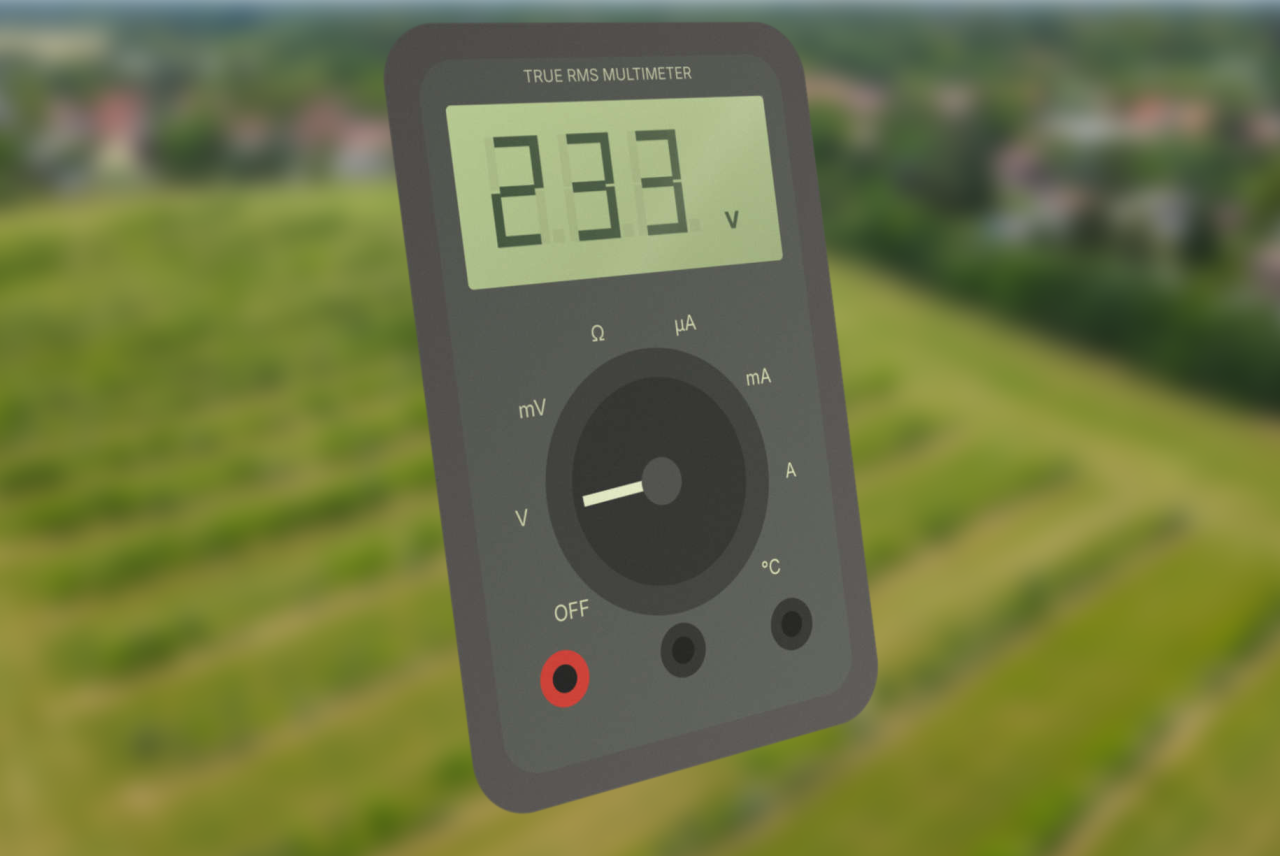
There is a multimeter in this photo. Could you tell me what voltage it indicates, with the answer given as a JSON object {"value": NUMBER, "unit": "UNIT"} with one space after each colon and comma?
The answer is {"value": 233, "unit": "V"}
